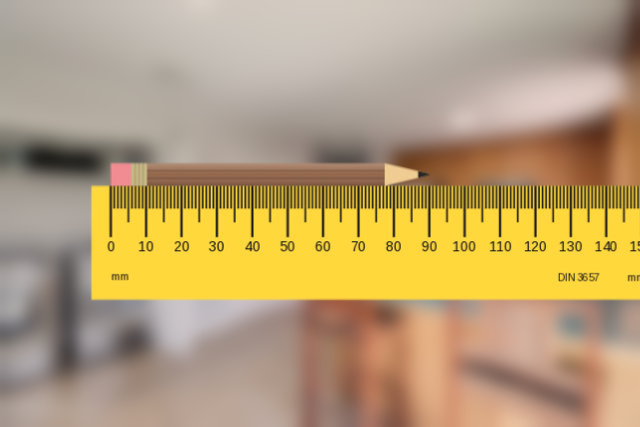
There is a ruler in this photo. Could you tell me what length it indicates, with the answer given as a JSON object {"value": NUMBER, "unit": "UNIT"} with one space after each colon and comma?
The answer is {"value": 90, "unit": "mm"}
